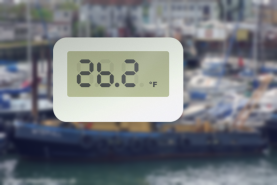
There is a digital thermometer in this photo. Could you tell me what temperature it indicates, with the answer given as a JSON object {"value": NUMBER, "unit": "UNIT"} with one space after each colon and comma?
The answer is {"value": 26.2, "unit": "°F"}
